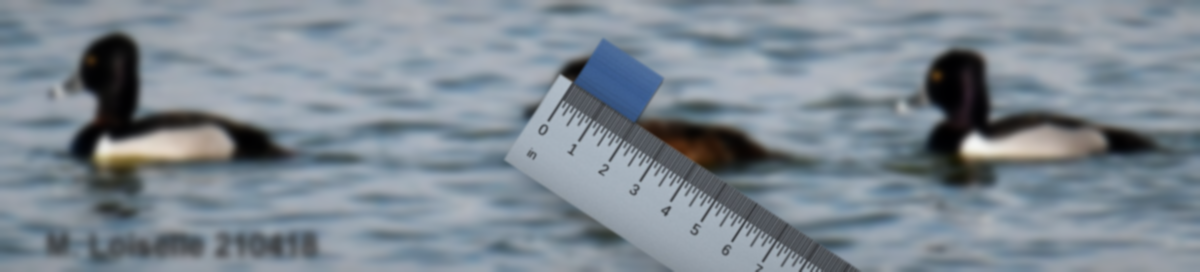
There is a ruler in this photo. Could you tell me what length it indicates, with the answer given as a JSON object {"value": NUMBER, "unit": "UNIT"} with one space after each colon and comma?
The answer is {"value": 2, "unit": "in"}
